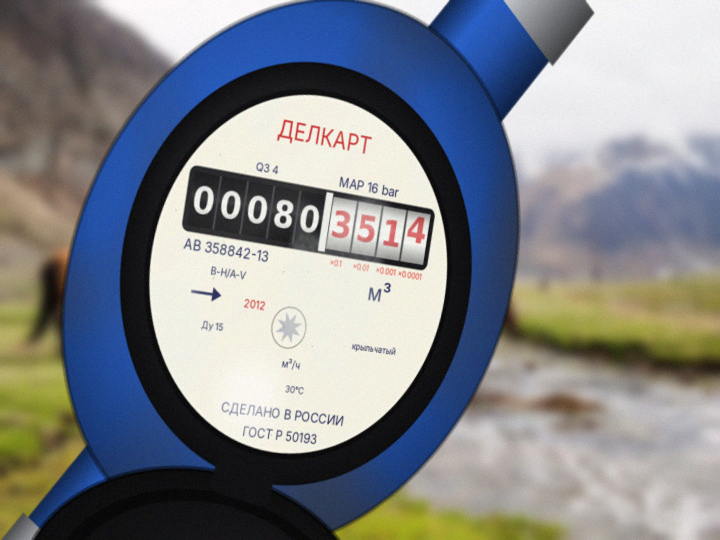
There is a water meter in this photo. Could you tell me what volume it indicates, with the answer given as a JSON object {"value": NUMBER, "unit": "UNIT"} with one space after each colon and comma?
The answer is {"value": 80.3514, "unit": "m³"}
